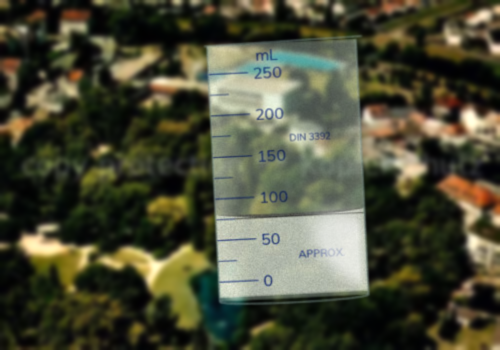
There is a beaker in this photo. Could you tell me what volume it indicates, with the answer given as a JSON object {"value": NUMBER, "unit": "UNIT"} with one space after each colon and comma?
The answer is {"value": 75, "unit": "mL"}
